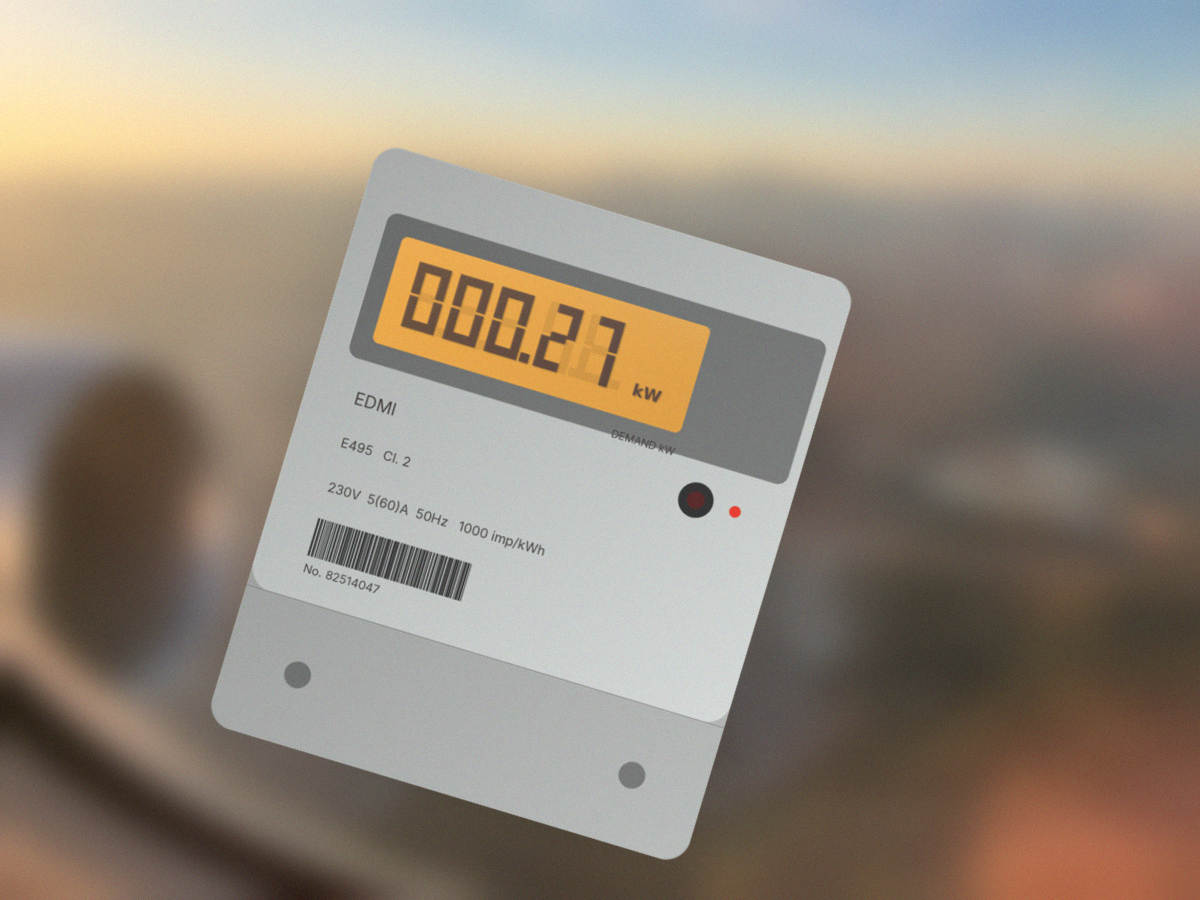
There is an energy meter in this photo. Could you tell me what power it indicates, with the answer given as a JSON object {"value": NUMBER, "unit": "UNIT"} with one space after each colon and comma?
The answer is {"value": 0.27, "unit": "kW"}
